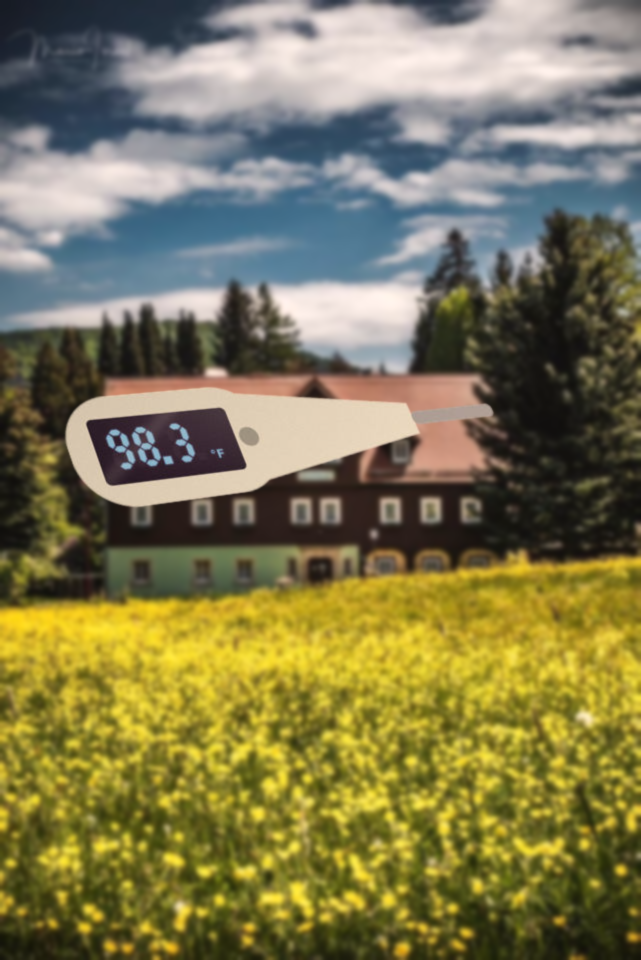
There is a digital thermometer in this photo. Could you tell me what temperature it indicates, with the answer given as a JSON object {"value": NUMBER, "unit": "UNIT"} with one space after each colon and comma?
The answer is {"value": 98.3, "unit": "°F"}
